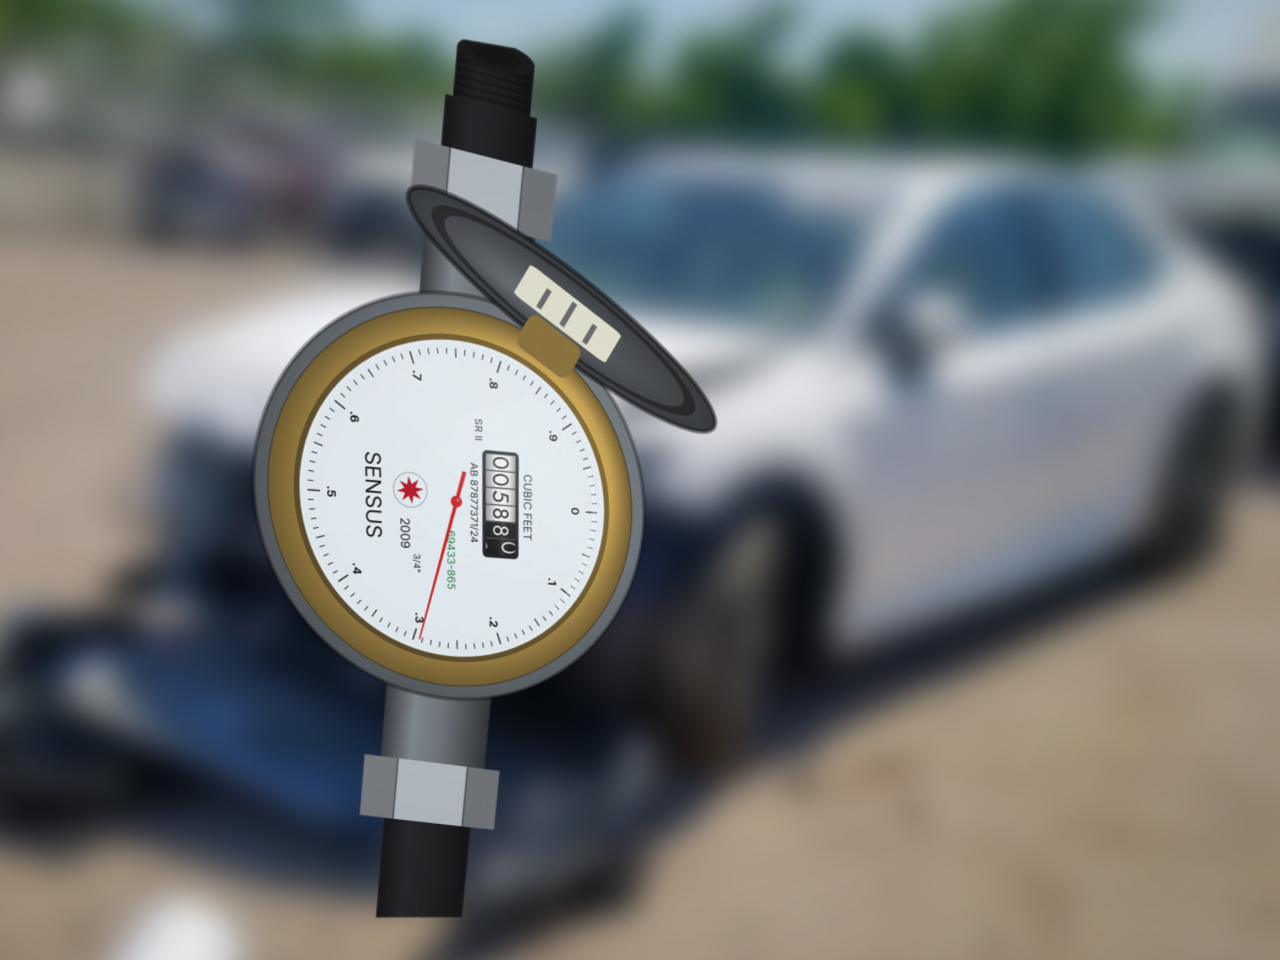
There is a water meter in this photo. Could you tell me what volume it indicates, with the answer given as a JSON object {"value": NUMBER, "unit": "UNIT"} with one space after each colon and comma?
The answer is {"value": 5880.29, "unit": "ft³"}
